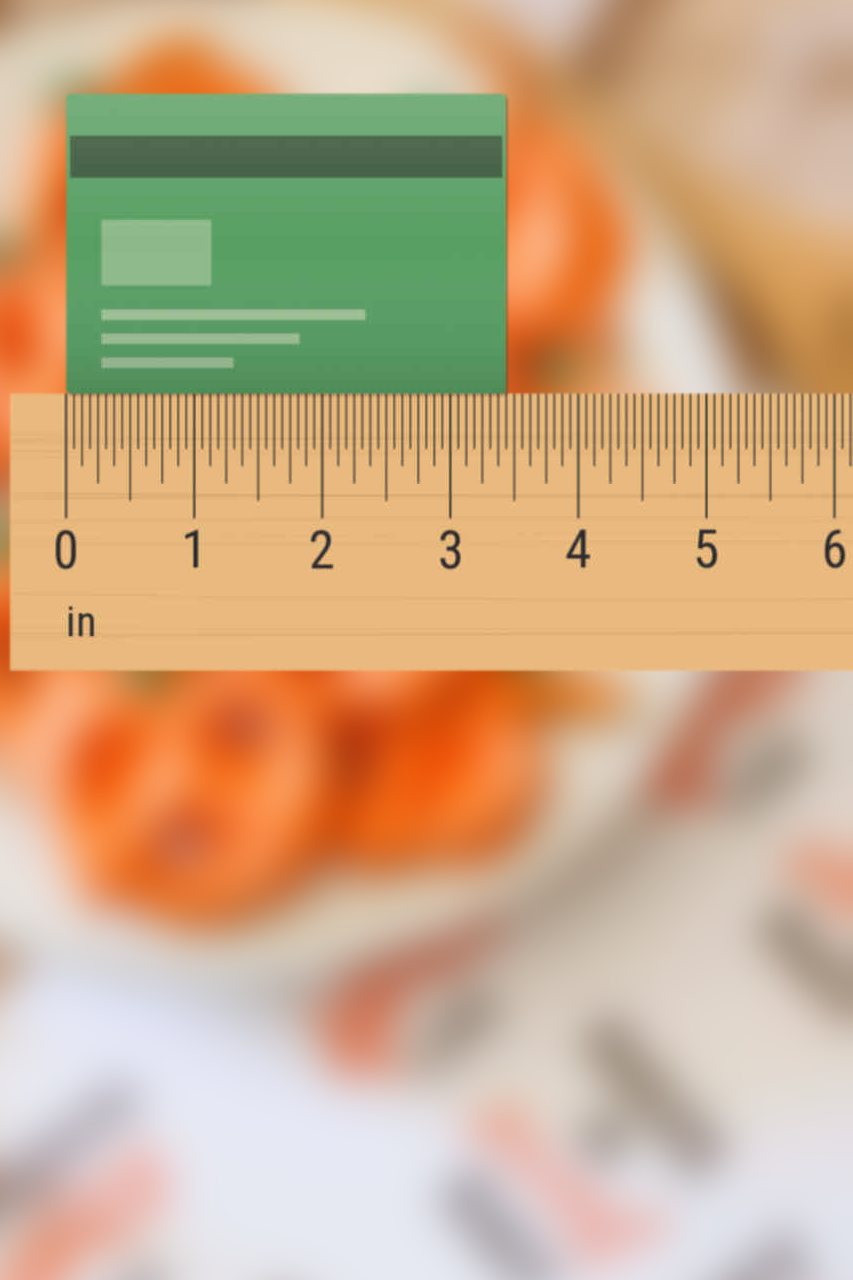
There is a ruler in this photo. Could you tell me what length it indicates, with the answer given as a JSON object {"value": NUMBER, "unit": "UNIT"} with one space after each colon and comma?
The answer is {"value": 3.4375, "unit": "in"}
